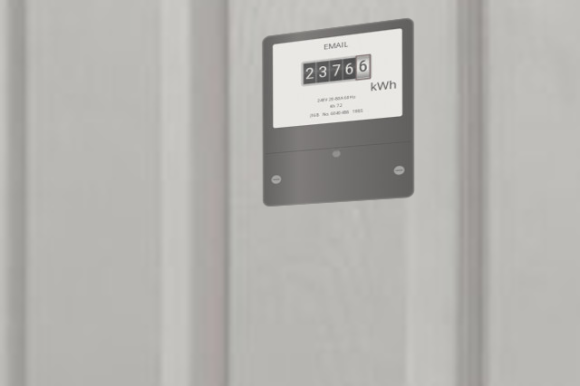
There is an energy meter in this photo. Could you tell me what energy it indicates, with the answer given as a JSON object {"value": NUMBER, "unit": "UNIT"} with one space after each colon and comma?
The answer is {"value": 2376.6, "unit": "kWh"}
